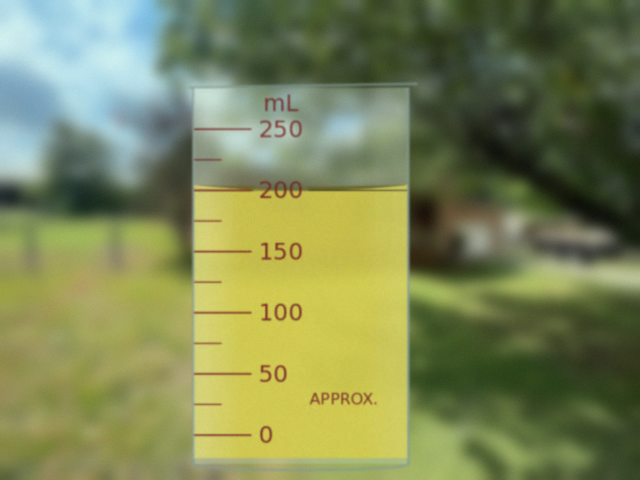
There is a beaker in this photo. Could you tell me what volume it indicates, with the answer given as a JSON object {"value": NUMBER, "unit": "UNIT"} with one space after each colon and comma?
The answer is {"value": 200, "unit": "mL"}
